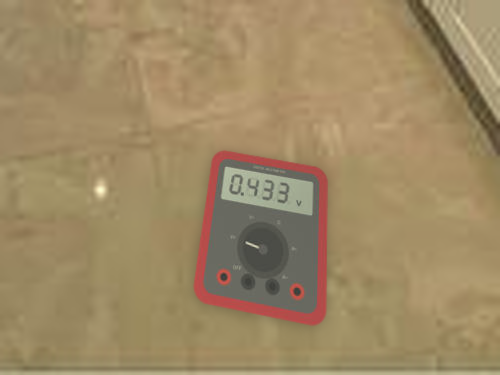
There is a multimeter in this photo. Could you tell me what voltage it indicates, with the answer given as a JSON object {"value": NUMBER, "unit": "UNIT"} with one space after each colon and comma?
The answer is {"value": 0.433, "unit": "V"}
